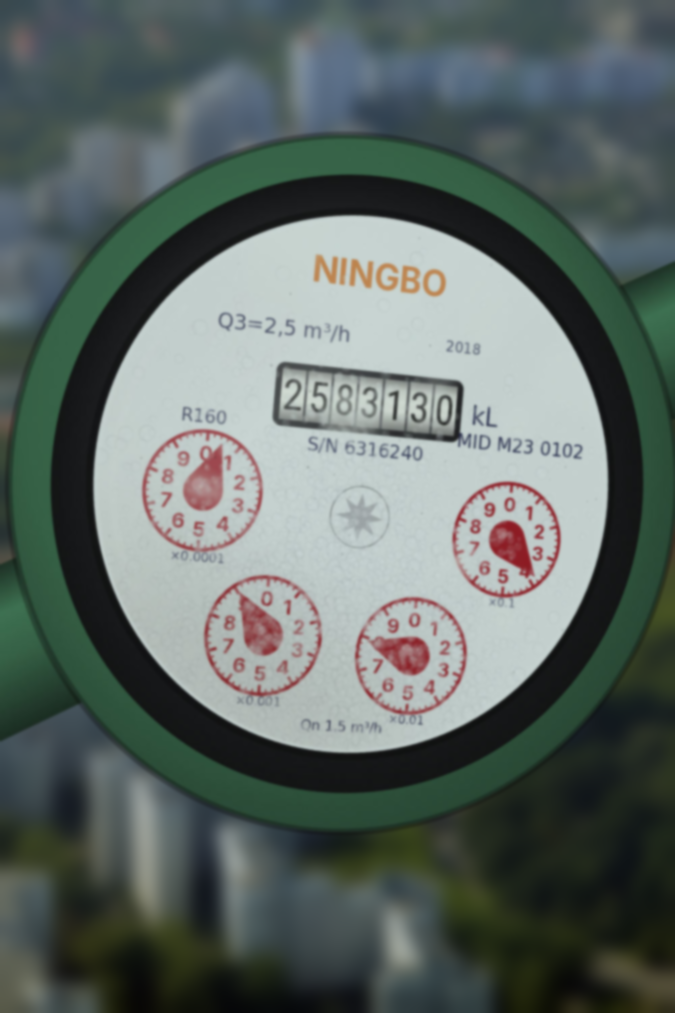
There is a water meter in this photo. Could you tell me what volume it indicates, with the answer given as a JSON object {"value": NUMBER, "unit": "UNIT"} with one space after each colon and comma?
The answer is {"value": 2583130.3790, "unit": "kL"}
